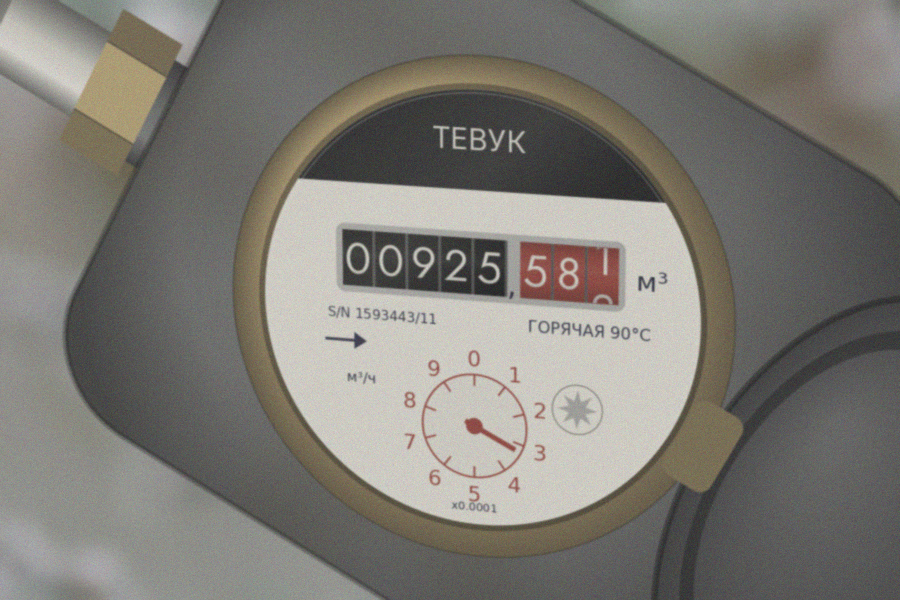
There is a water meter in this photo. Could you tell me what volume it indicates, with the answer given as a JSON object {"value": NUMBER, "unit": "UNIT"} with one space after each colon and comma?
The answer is {"value": 925.5813, "unit": "m³"}
